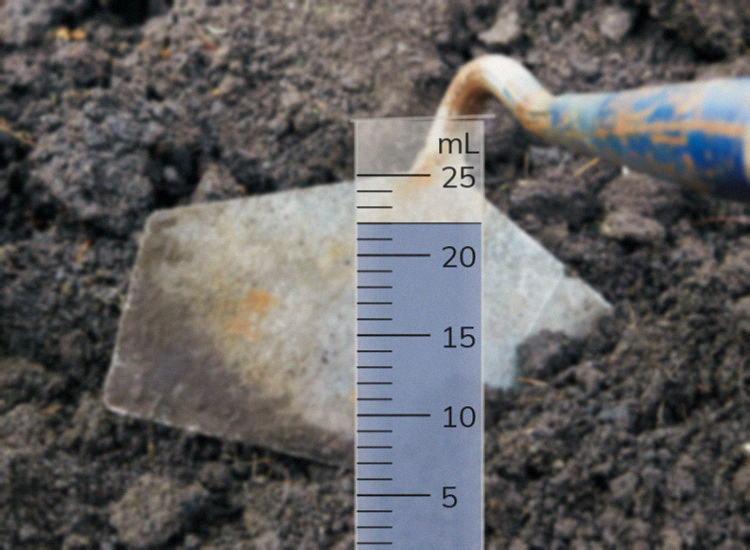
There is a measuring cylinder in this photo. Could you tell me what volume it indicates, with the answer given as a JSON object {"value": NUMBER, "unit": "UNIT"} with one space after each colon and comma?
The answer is {"value": 22, "unit": "mL"}
